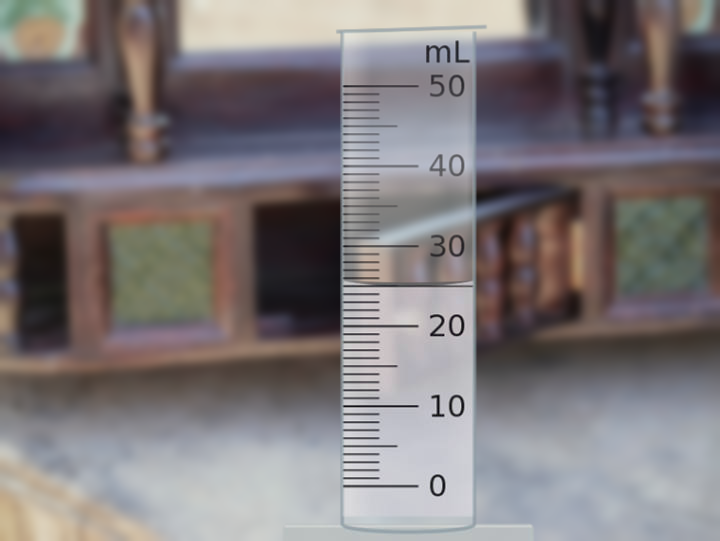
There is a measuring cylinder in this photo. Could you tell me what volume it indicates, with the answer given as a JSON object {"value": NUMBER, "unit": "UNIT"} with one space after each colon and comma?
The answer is {"value": 25, "unit": "mL"}
